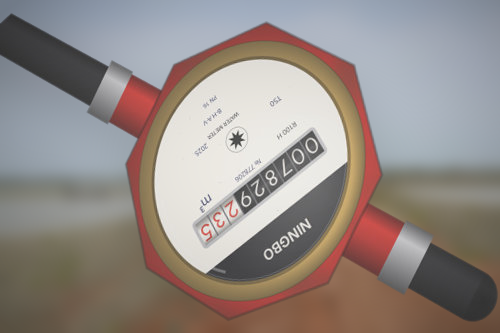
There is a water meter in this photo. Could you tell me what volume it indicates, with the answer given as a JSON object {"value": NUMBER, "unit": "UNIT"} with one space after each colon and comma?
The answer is {"value": 7829.235, "unit": "m³"}
